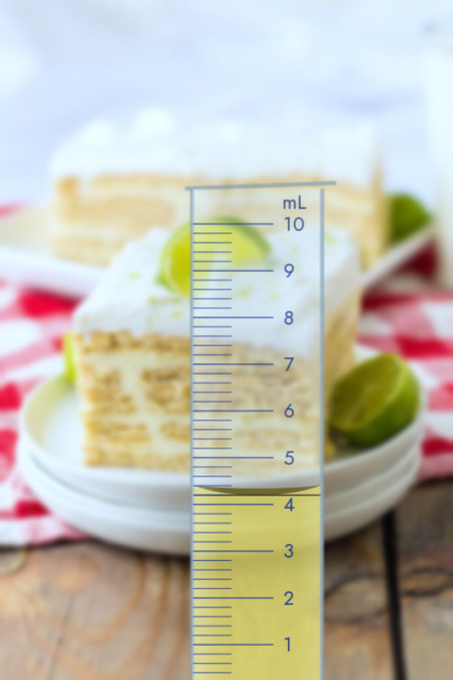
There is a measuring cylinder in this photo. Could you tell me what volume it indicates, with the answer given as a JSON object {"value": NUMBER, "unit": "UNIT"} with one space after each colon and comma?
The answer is {"value": 4.2, "unit": "mL"}
